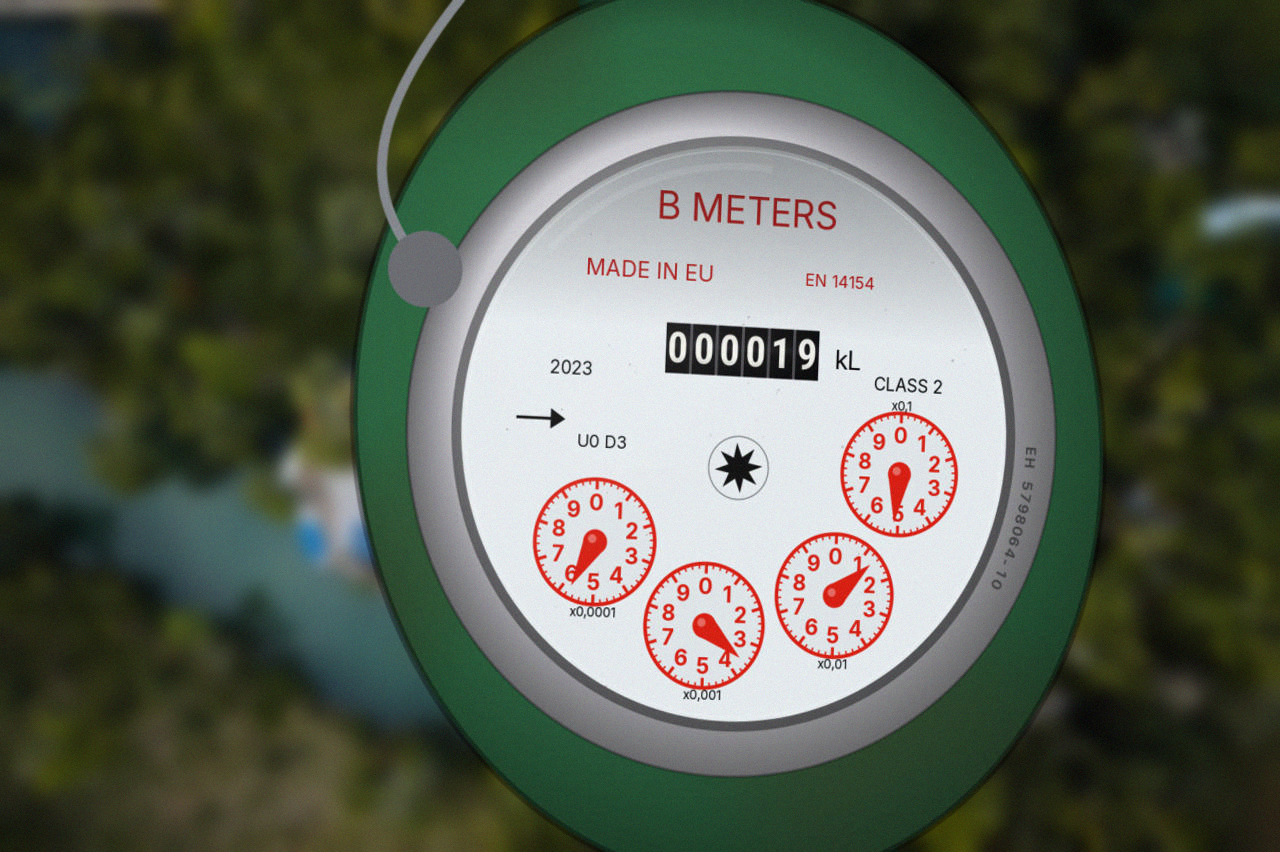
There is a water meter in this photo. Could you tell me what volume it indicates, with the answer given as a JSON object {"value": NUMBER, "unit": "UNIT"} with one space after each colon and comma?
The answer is {"value": 19.5135, "unit": "kL"}
